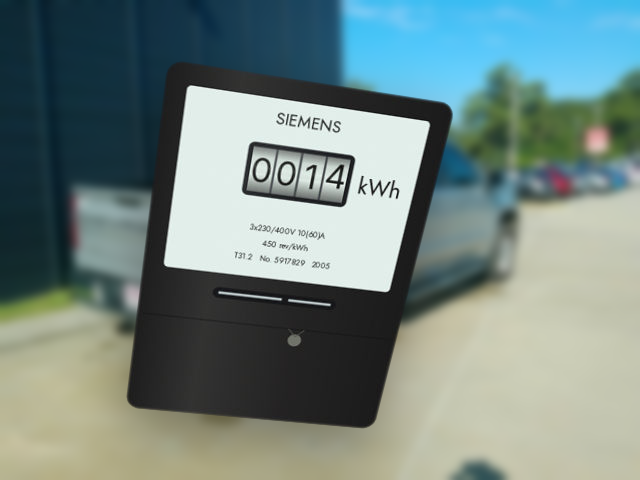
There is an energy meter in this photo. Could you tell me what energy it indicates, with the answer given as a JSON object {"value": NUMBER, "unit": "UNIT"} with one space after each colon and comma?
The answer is {"value": 14, "unit": "kWh"}
